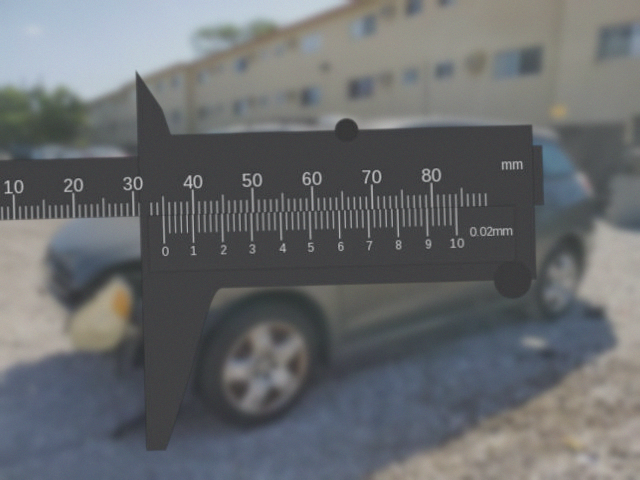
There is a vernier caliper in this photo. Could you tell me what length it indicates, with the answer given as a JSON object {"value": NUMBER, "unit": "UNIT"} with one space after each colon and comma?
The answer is {"value": 35.0, "unit": "mm"}
